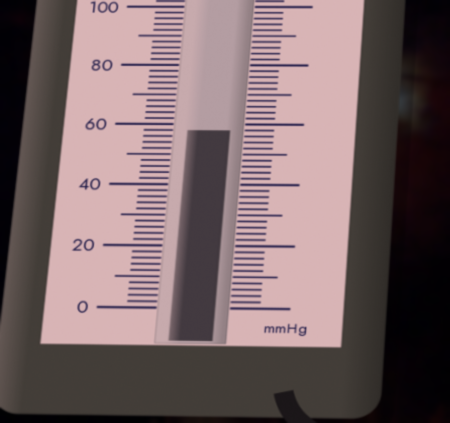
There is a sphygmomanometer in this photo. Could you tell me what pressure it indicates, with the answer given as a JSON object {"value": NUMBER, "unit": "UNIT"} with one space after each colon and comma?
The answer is {"value": 58, "unit": "mmHg"}
